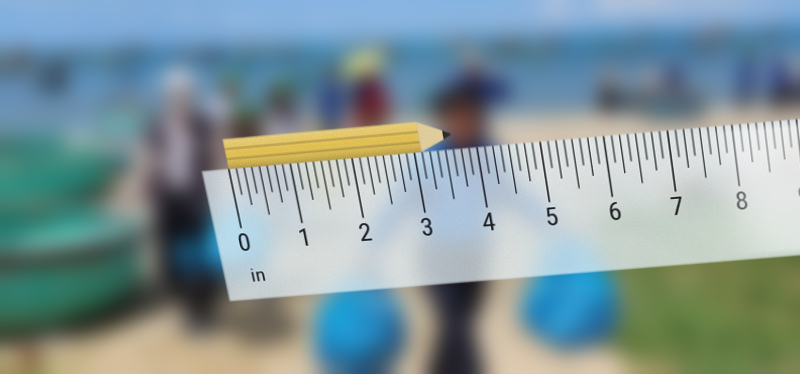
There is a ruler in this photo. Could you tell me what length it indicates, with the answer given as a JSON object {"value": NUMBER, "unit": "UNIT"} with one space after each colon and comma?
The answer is {"value": 3.625, "unit": "in"}
